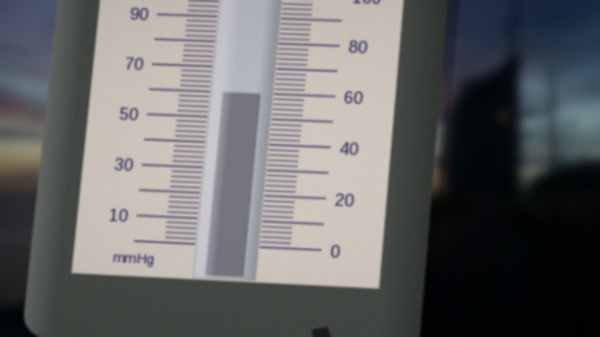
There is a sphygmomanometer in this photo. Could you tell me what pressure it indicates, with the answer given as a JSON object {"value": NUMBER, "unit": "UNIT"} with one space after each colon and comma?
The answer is {"value": 60, "unit": "mmHg"}
